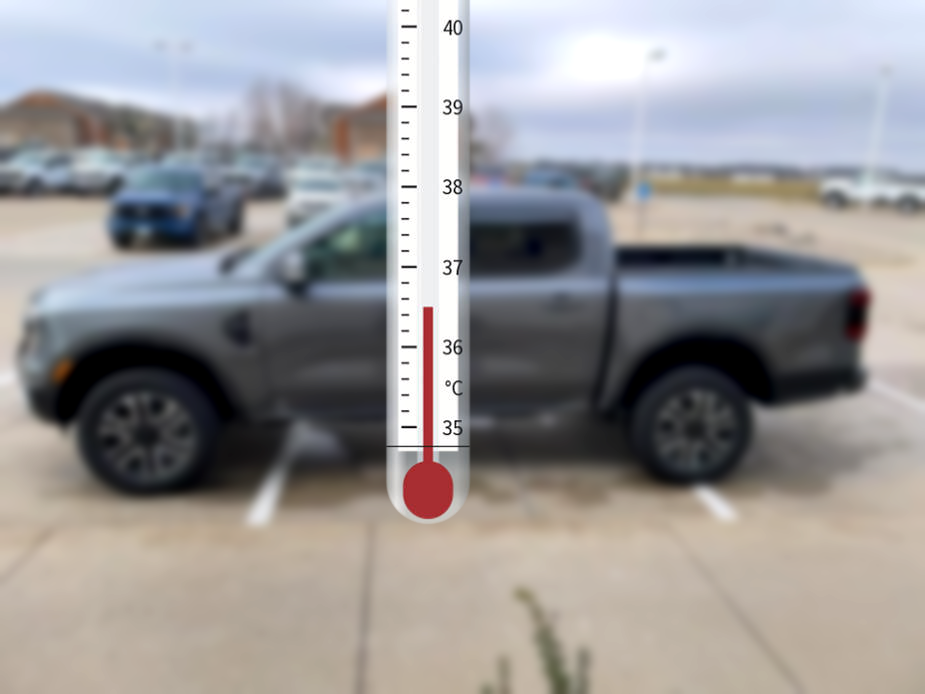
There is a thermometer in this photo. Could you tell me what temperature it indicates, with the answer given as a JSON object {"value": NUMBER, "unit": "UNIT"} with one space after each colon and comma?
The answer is {"value": 36.5, "unit": "°C"}
